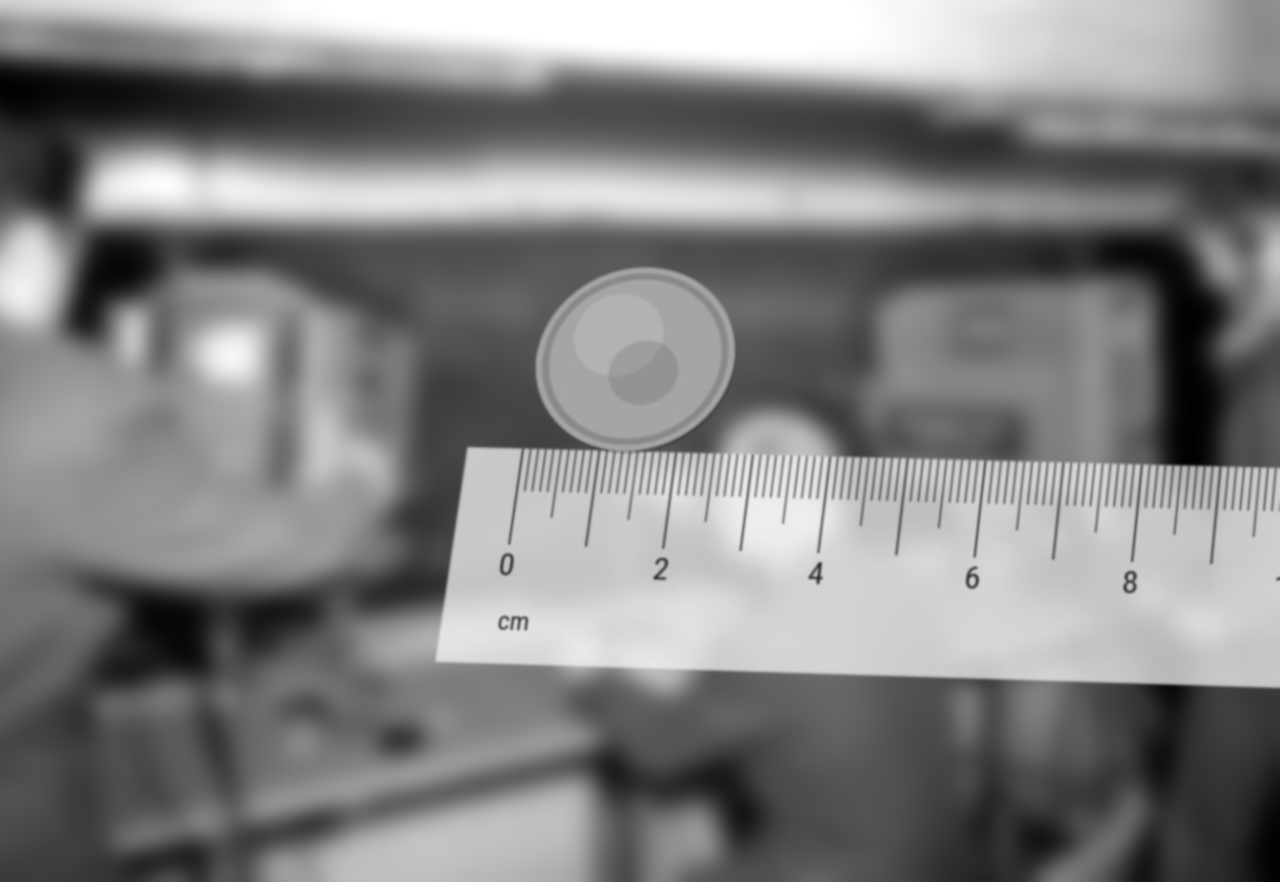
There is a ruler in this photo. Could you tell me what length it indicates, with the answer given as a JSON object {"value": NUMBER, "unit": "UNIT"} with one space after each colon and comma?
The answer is {"value": 2.6, "unit": "cm"}
